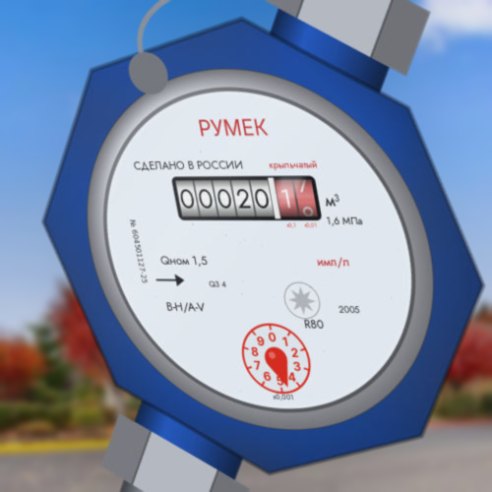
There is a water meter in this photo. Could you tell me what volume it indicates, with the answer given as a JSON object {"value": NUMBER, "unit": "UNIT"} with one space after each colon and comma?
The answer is {"value": 20.174, "unit": "m³"}
